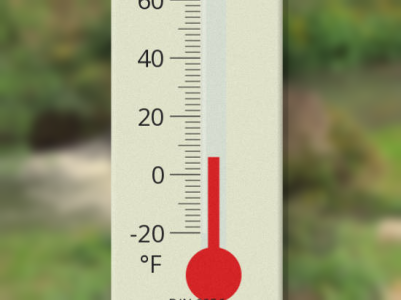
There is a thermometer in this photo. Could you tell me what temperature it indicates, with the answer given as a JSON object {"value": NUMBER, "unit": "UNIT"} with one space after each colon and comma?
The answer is {"value": 6, "unit": "°F"}
